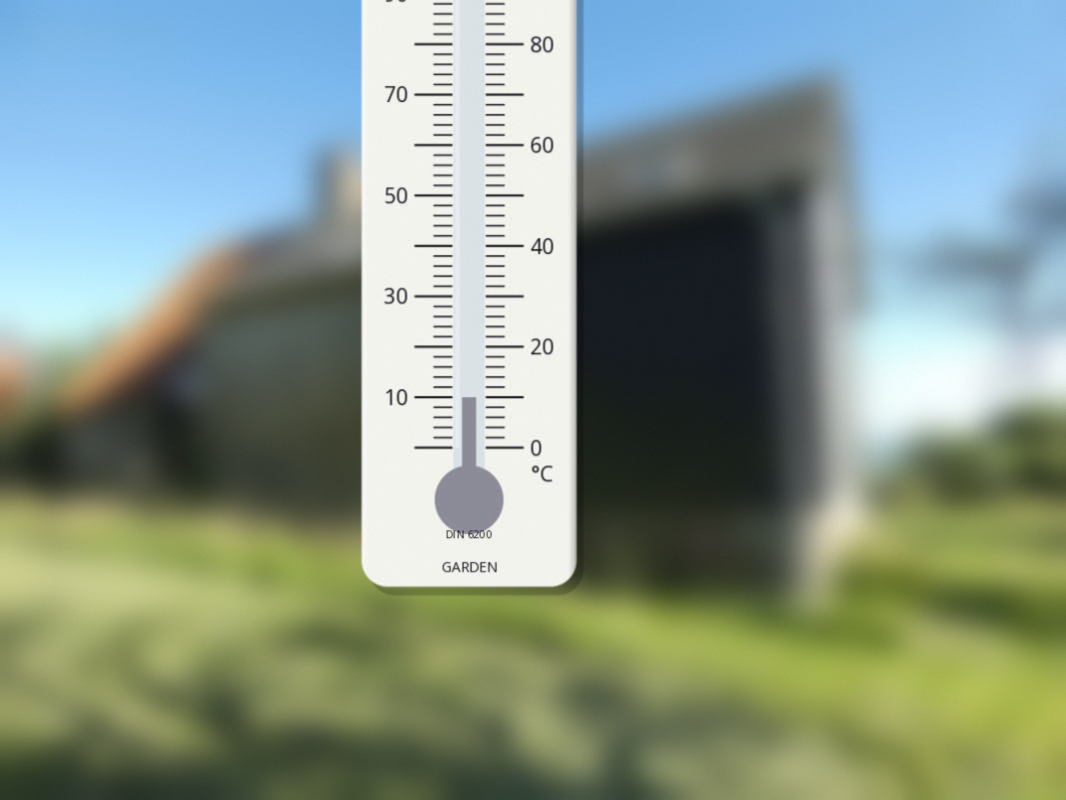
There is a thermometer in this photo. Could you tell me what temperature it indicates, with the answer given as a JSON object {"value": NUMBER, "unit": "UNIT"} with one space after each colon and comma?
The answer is {"value": 10, "unit": "°C"}
